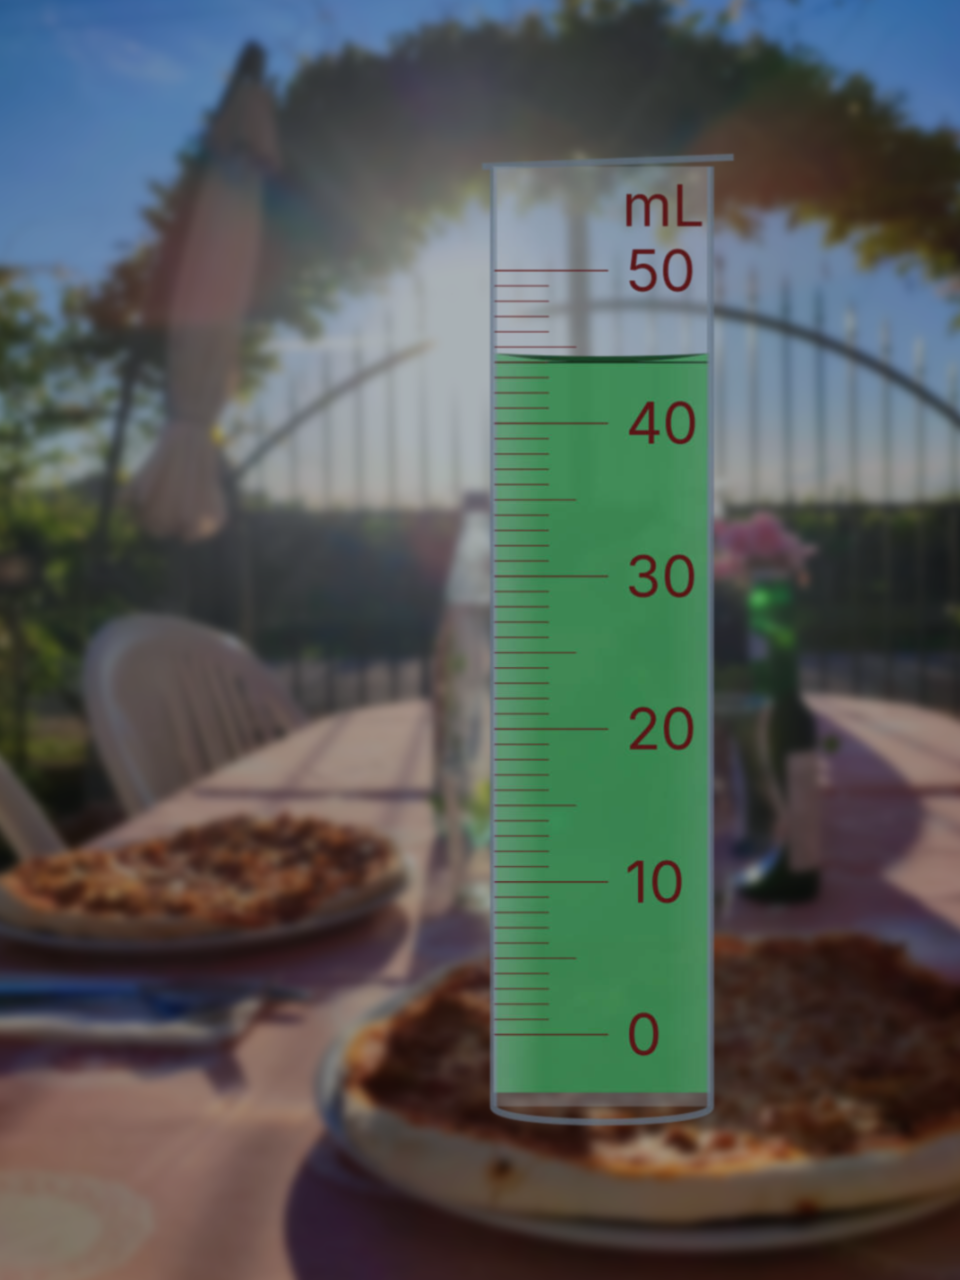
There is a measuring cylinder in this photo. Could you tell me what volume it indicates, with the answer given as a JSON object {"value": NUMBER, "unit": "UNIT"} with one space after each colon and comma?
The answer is {"value": 44, "unit": "mL"}
